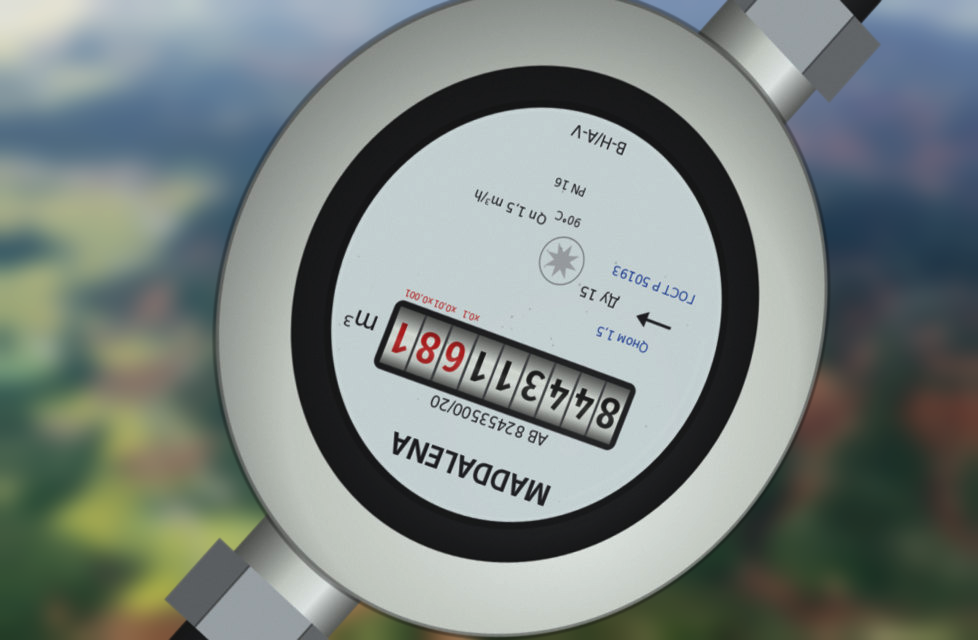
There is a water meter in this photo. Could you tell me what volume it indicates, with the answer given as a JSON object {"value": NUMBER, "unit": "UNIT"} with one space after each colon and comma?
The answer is {"value": 844311.681, "unit": "m³"}
